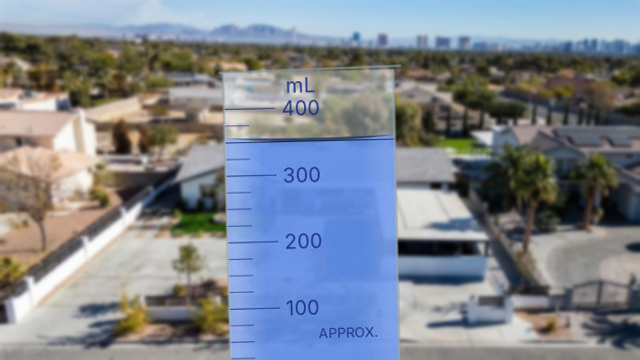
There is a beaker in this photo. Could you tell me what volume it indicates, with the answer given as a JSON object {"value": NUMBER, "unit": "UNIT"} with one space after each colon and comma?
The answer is {"value": 350, "unit": "mL"}
